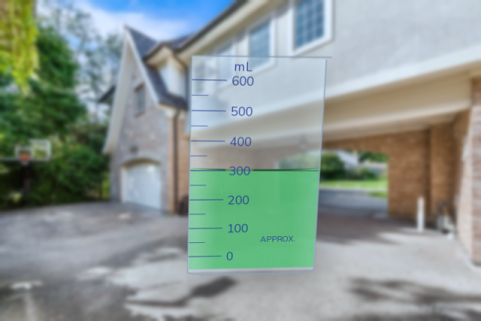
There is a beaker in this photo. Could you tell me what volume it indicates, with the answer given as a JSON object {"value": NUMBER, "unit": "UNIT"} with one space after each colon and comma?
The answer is {"value": 300, "unit": "mL"}
